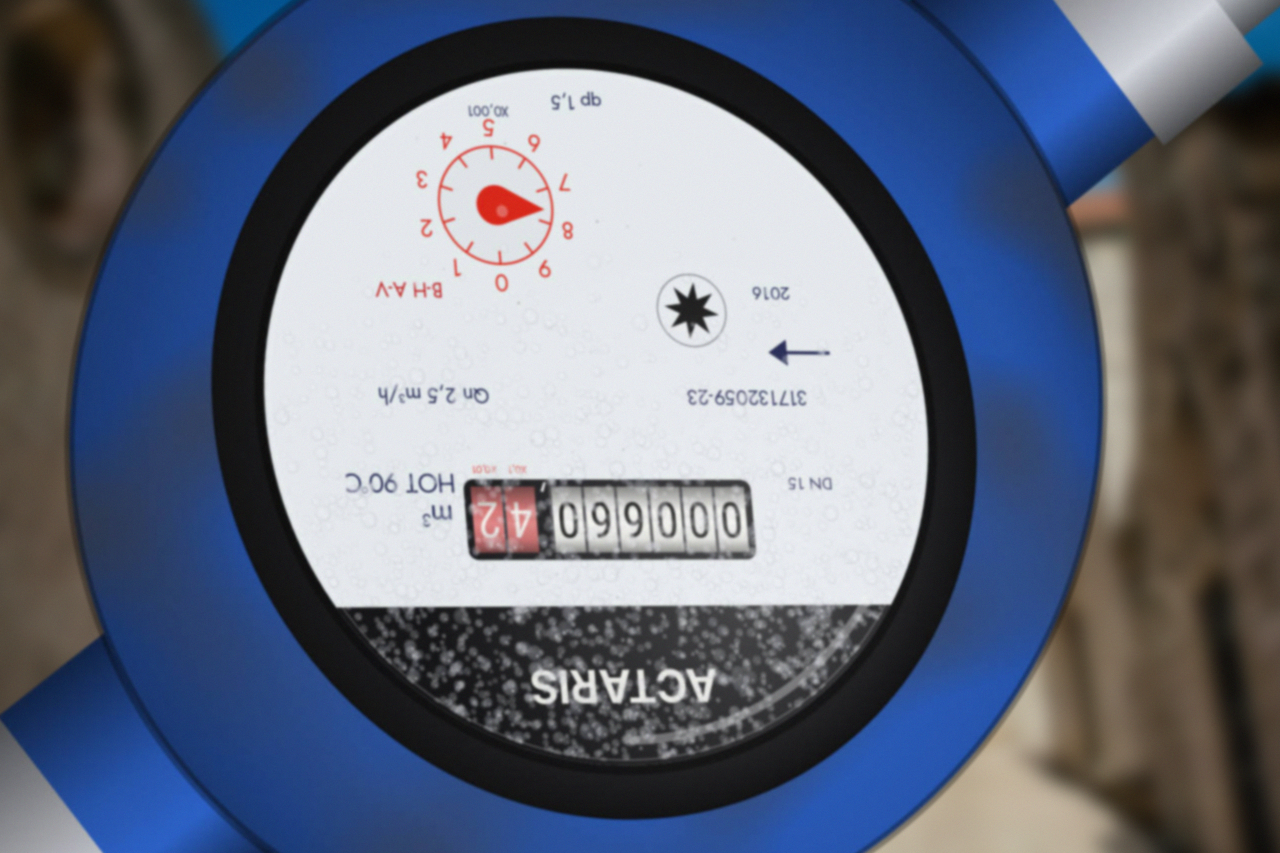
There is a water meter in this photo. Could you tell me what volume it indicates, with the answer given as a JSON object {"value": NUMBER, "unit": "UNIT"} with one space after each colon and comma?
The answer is {"value": 660.427, "unit": "m³"}
